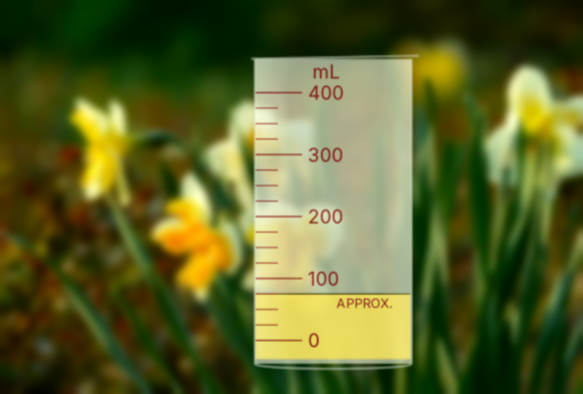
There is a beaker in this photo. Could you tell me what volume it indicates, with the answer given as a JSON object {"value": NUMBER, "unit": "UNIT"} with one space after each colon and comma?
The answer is {"value": 75, "unit": "mL"}
